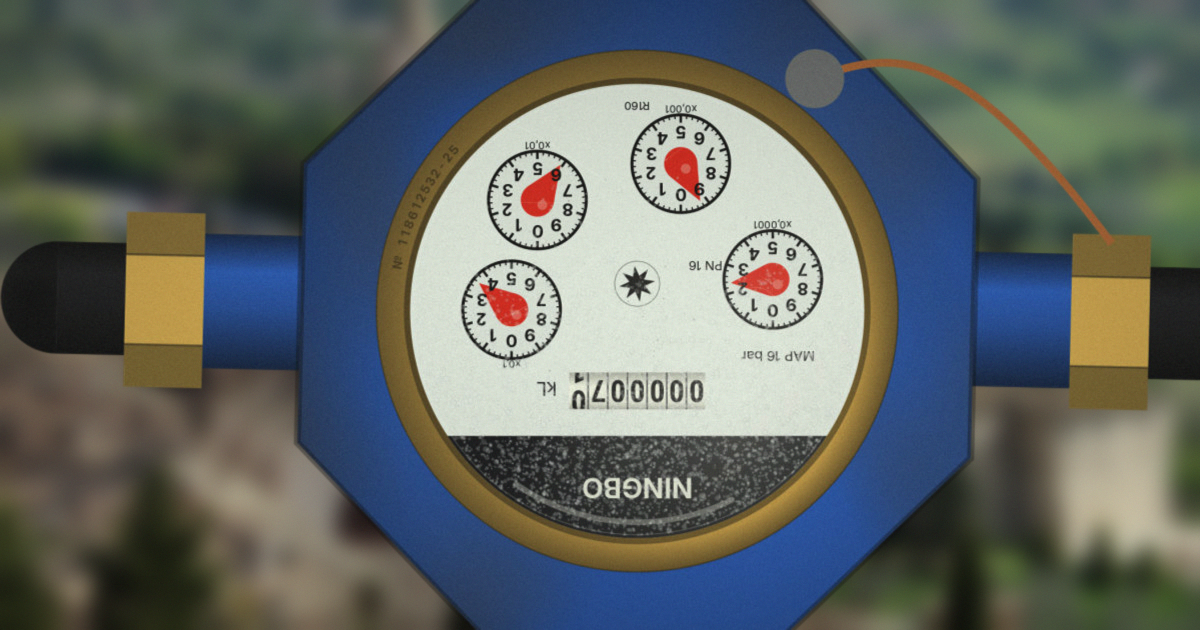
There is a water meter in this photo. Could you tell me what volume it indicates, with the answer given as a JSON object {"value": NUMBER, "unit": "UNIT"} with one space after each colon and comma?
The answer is {"value": 70.3592, "unit": "kL"}
